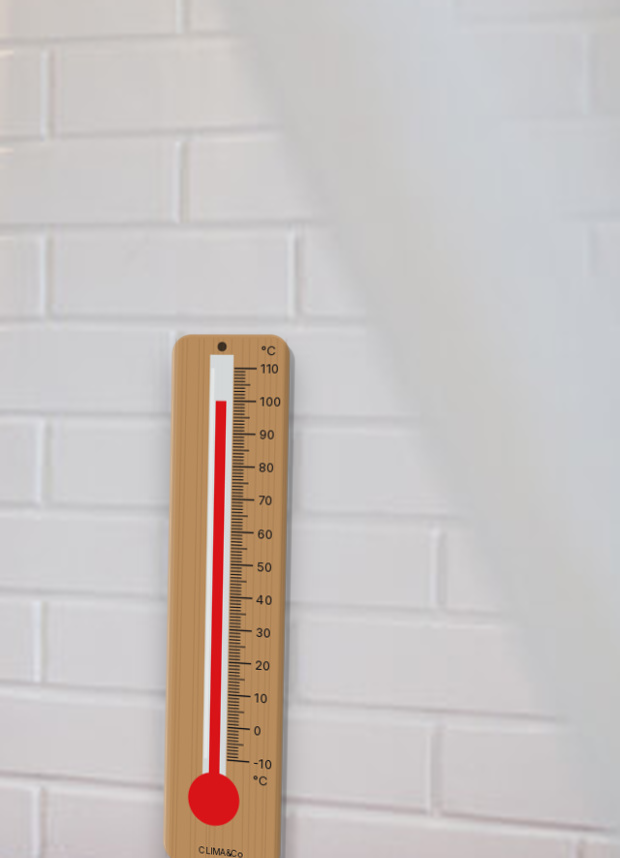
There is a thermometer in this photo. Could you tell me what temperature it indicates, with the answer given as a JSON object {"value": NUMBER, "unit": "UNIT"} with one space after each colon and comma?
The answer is {"value": 100, "unit": "°C"}
